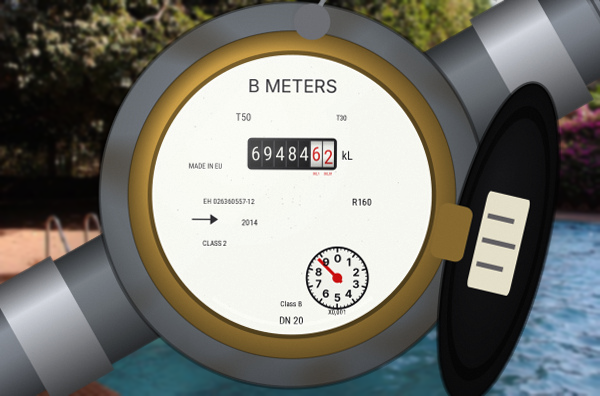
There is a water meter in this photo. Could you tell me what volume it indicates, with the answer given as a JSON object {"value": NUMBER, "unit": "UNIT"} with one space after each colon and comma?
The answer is {"value": 69484.618, "unit": "kL"}
